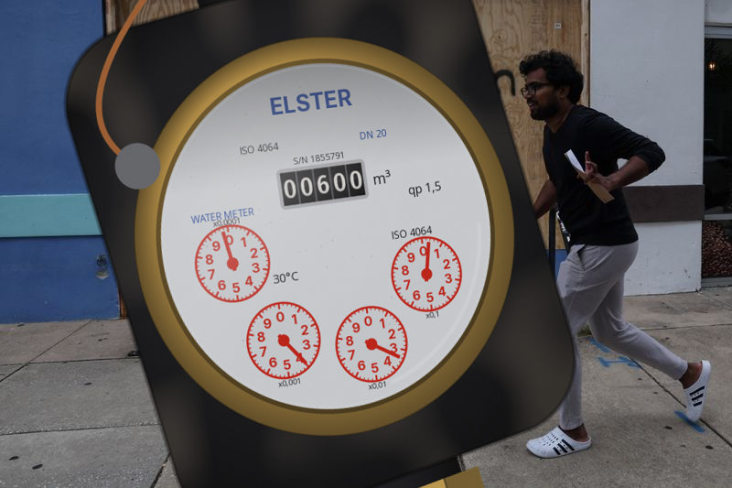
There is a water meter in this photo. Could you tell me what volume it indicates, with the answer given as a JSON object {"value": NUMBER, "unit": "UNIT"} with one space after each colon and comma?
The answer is {"value": 600.0339, "unit": "m³"}
